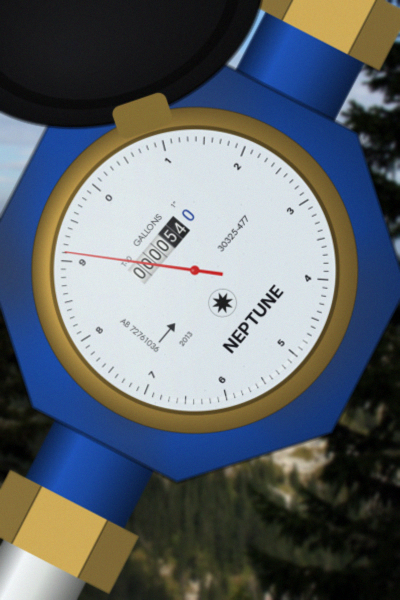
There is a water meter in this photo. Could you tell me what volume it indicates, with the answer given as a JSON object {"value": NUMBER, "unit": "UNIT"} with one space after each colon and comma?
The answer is {"value": 539.1, "unit": "gal"}
